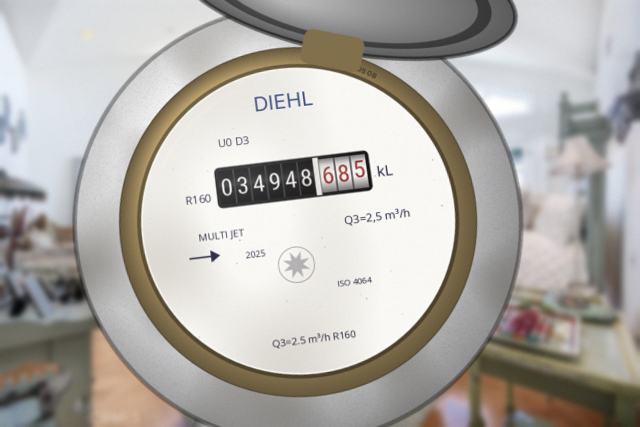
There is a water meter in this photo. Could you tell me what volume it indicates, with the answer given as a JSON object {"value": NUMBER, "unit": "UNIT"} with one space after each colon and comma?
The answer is {"value": 34948.685, "unit": "kL"}
